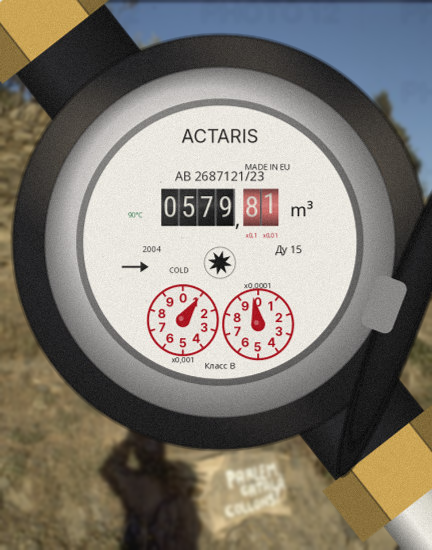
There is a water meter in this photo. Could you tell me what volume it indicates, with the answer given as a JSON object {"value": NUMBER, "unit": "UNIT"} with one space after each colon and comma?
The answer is {"value": 579.8109, "unit": "m³"}
